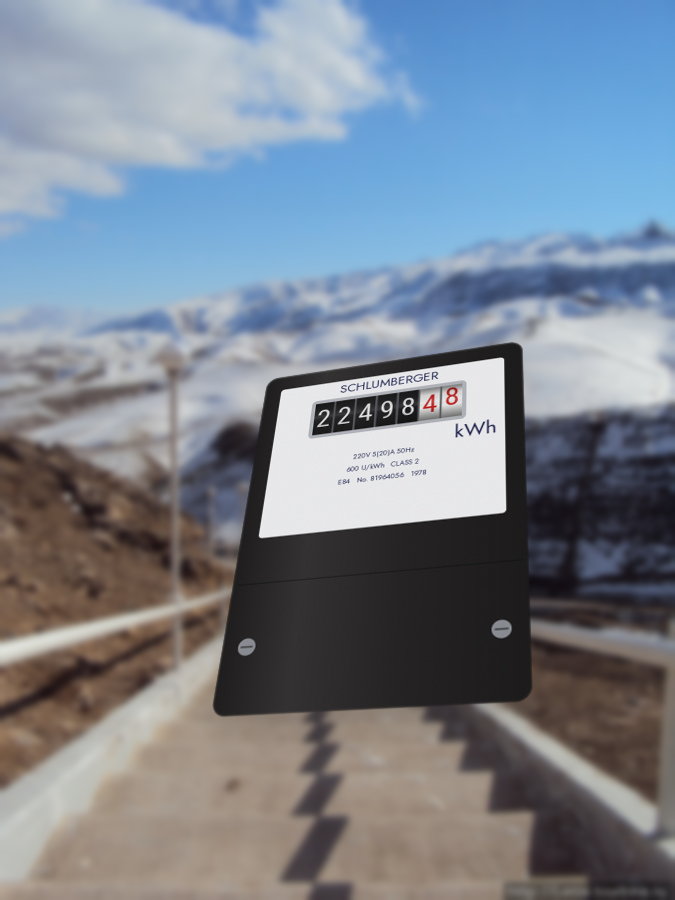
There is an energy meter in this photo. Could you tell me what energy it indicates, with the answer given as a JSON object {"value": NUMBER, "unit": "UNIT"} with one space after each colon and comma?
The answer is {"value": 22498.48, "unit": "kWh"}
